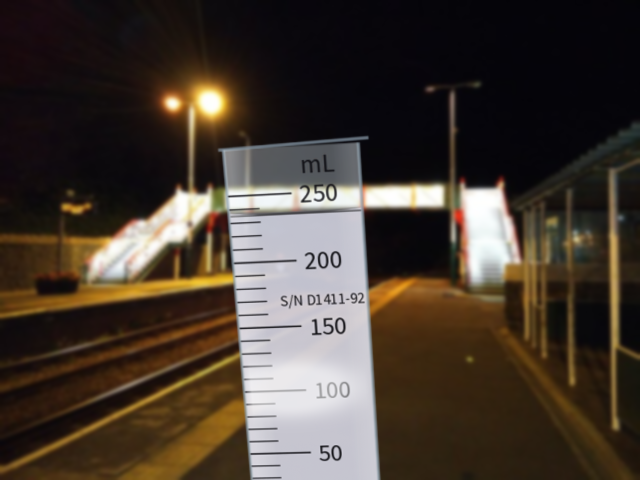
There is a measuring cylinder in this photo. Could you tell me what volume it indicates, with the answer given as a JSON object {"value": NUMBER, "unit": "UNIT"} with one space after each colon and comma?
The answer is {"value": 235, "unit": "mL"}
